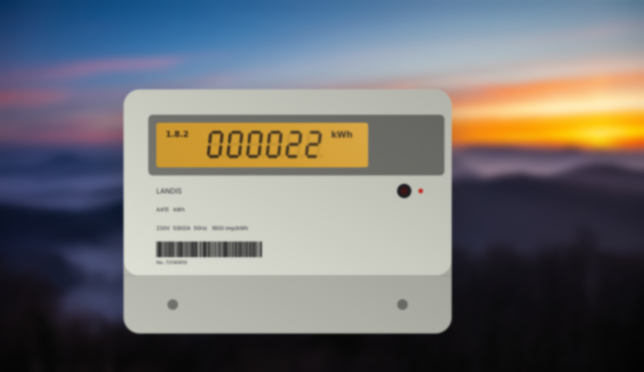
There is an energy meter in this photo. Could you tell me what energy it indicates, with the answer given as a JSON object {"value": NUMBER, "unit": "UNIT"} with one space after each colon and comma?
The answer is {"value": 22, "unit": "kWh"}
